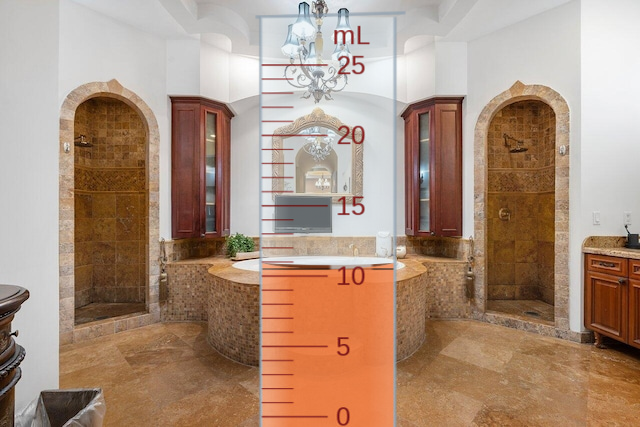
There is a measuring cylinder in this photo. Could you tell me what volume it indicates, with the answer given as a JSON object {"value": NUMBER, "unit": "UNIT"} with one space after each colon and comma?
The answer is {"value": 10.5, "unit": "mL"}
